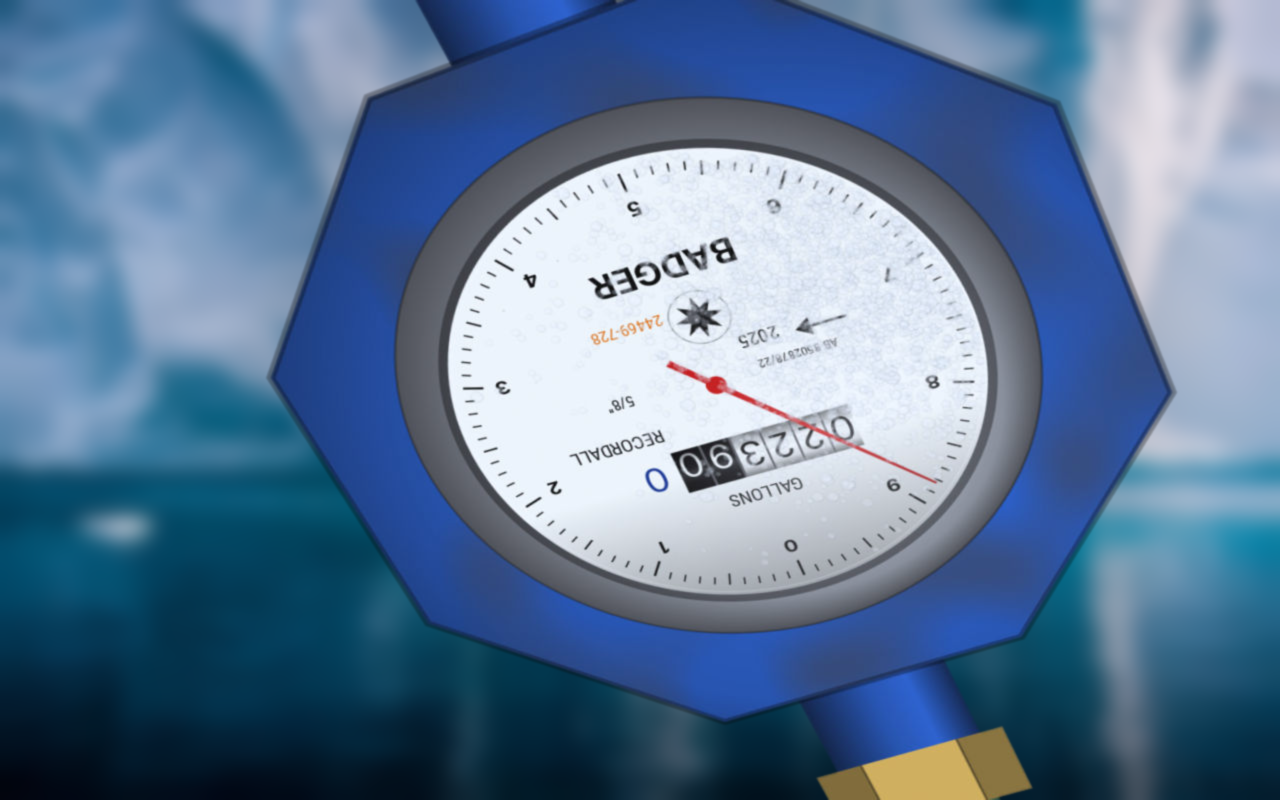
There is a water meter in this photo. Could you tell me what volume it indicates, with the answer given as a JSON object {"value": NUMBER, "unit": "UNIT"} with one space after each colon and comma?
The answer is {"value": 223898.8, "unit": "gal"}
